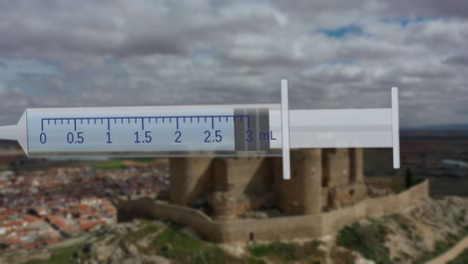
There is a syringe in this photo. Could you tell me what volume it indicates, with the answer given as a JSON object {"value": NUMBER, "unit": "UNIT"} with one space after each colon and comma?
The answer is {"value": 2.8, "unit": "mL"}
